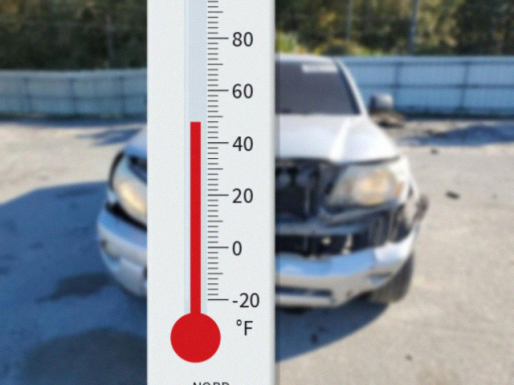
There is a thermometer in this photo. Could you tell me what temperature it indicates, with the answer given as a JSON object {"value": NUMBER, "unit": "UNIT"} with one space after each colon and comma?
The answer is {"value": 48, "unit": "°F"}
